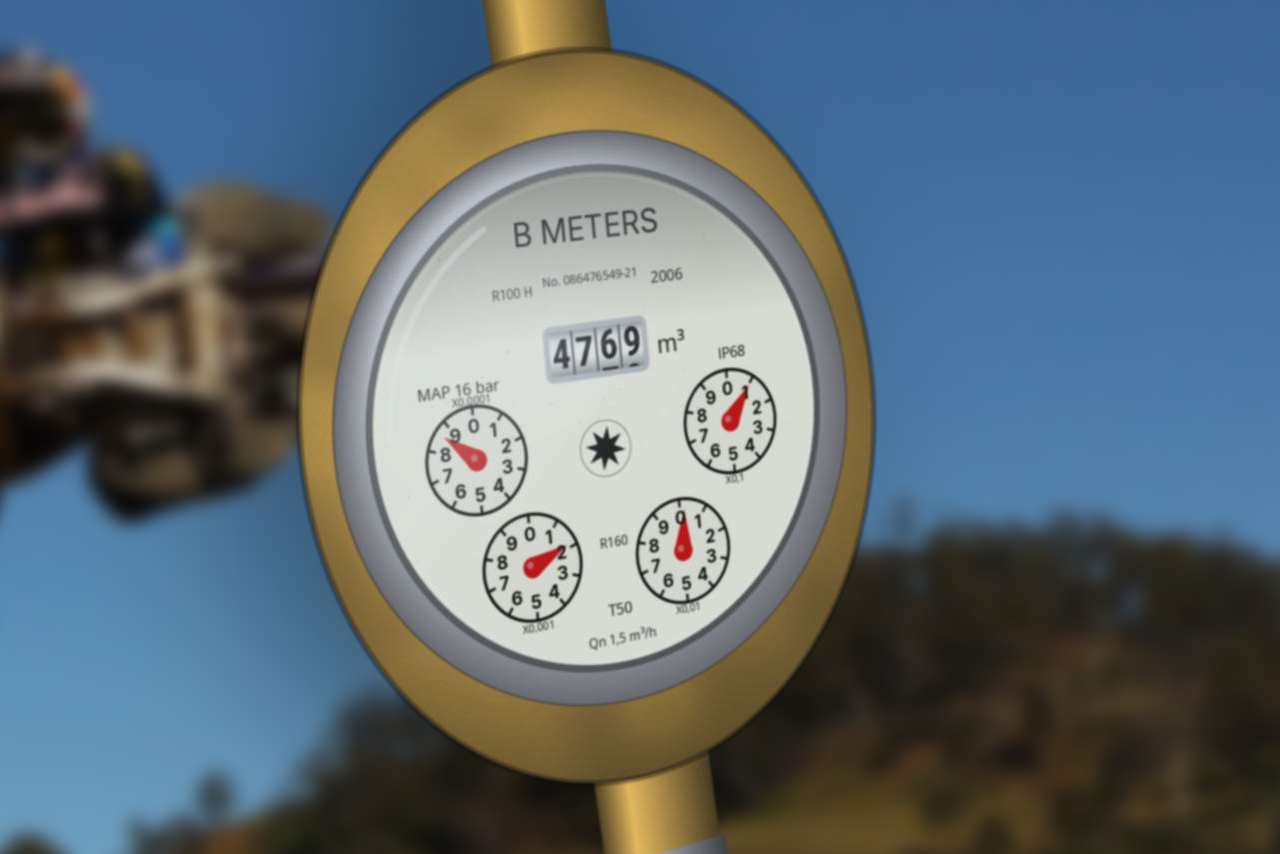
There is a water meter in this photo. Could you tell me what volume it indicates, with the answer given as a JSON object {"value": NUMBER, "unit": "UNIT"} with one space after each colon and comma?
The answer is {"value": 4769.1018, "unit": "m³"}
